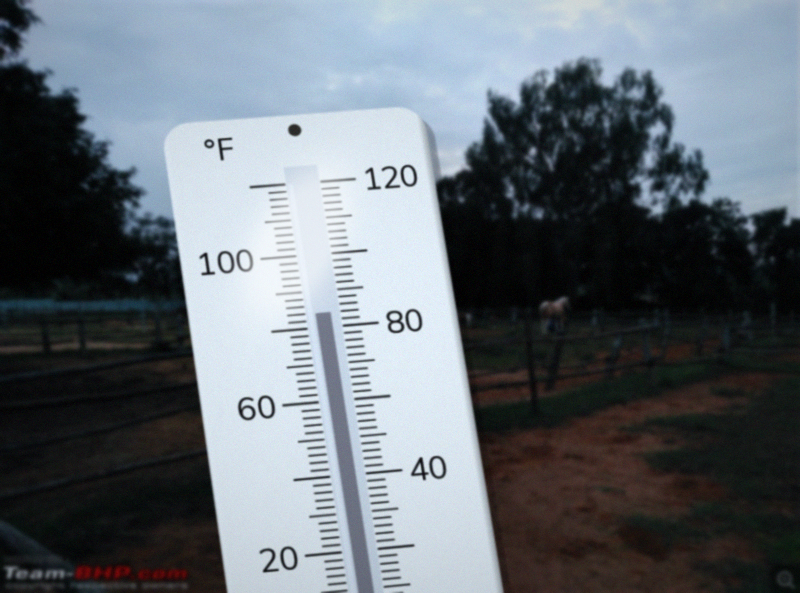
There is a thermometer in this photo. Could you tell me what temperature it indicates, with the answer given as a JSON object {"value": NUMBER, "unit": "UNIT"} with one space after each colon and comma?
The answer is {"value": 84, "unit": "°F"}
